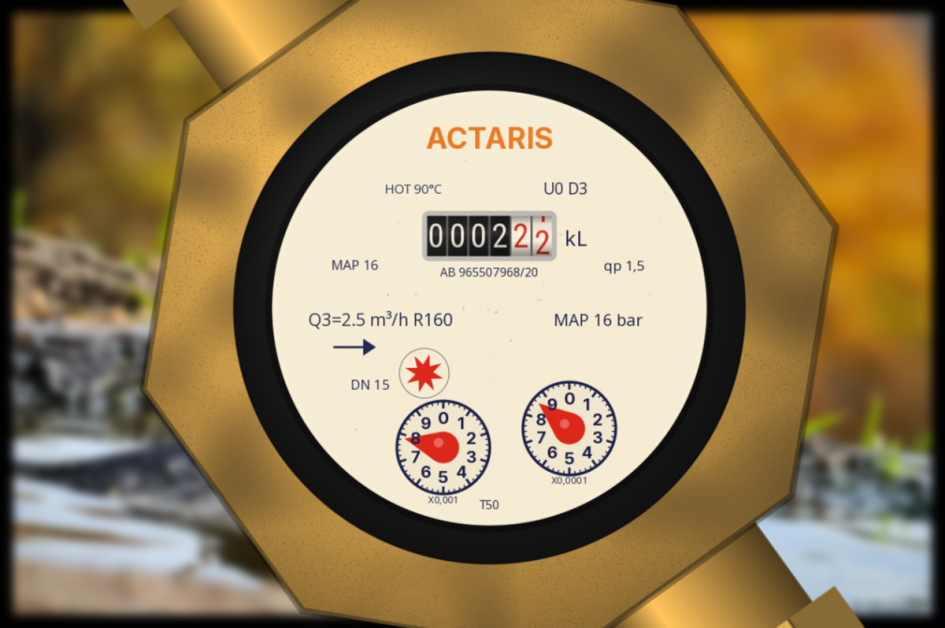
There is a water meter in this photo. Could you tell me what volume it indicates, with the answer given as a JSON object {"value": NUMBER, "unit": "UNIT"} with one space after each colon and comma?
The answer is {"value": 2.2178, "unit": "kL"}
